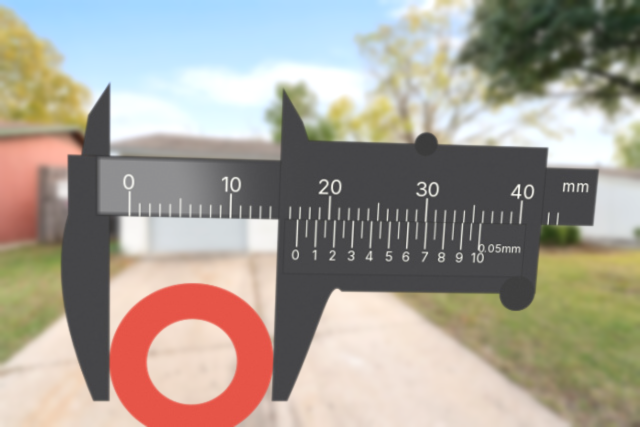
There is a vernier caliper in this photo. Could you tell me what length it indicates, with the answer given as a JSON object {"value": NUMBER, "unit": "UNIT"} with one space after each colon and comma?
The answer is {"value": 16.8, "unit": "mm"}
